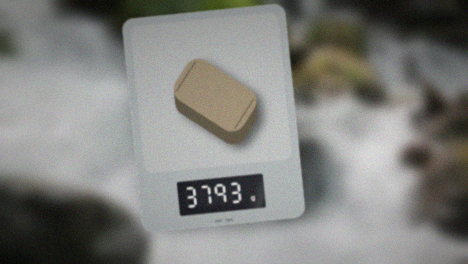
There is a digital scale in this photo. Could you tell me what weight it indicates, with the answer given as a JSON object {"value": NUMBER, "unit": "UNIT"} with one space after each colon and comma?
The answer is {"value": 3793, "unit": "g"}
